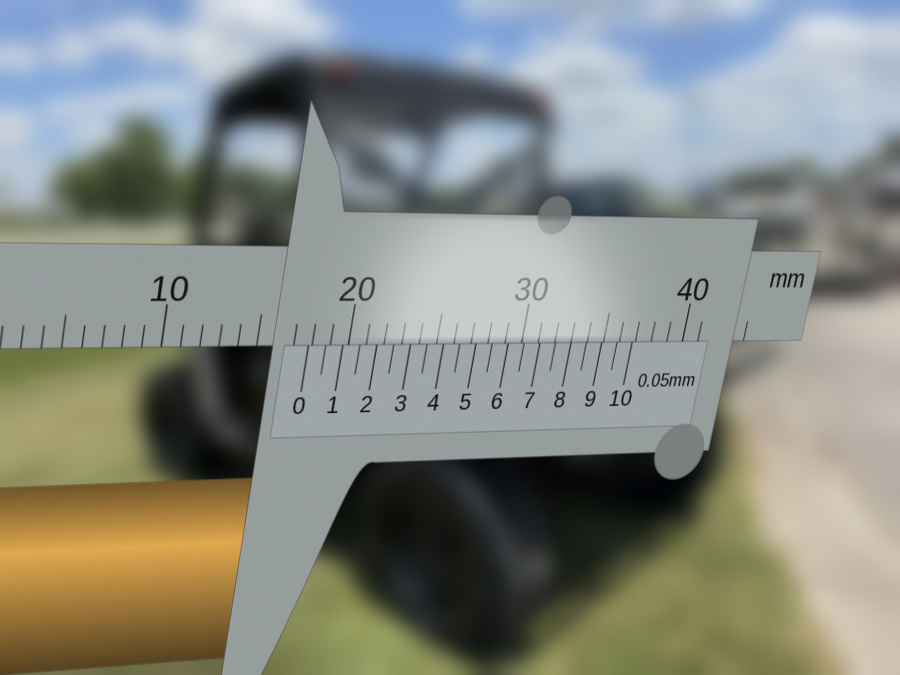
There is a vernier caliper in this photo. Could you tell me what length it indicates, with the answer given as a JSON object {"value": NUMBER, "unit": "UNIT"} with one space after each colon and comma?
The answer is {"value": 17.8, "unit": "mm"}
